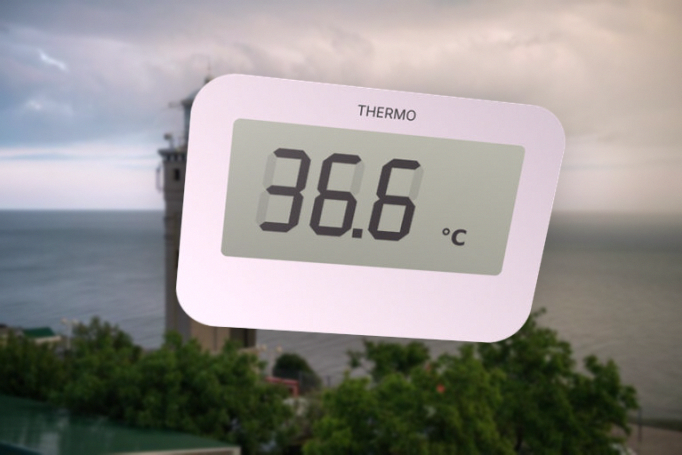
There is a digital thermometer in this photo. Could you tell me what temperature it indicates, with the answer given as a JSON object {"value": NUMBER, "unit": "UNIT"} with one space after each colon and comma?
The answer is {"value": 36.6, "unit": "°C"}
